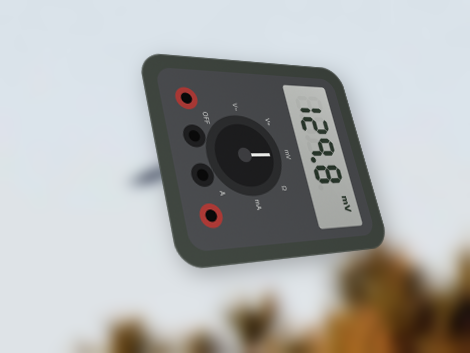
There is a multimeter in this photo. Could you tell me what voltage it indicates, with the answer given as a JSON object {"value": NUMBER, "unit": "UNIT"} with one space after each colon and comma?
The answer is {"value": 129.8, "unit": "mV"}
